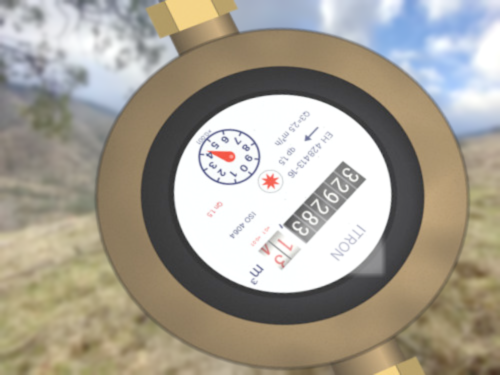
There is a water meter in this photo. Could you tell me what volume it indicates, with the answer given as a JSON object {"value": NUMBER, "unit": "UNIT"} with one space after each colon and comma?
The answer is {"value": 329283.134, "unit": "m³"}
